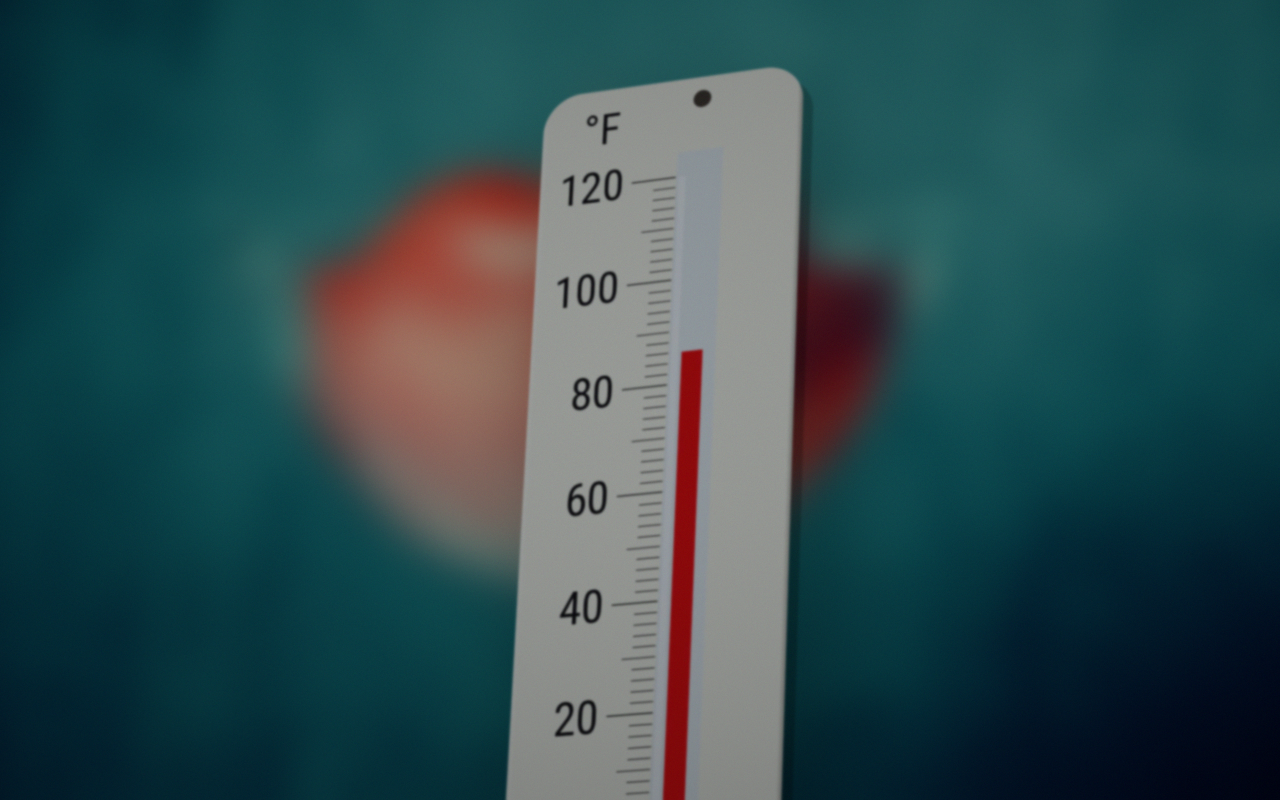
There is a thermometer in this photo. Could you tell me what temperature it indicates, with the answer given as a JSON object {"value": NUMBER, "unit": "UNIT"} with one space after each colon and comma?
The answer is {"value": 86, "unit": "°F"}
